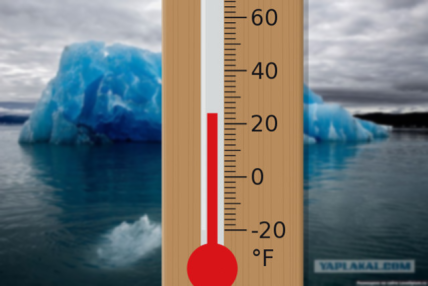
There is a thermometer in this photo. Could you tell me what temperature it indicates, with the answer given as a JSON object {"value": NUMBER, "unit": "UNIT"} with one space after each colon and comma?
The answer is {"value": 24, "unit": "°F"}
